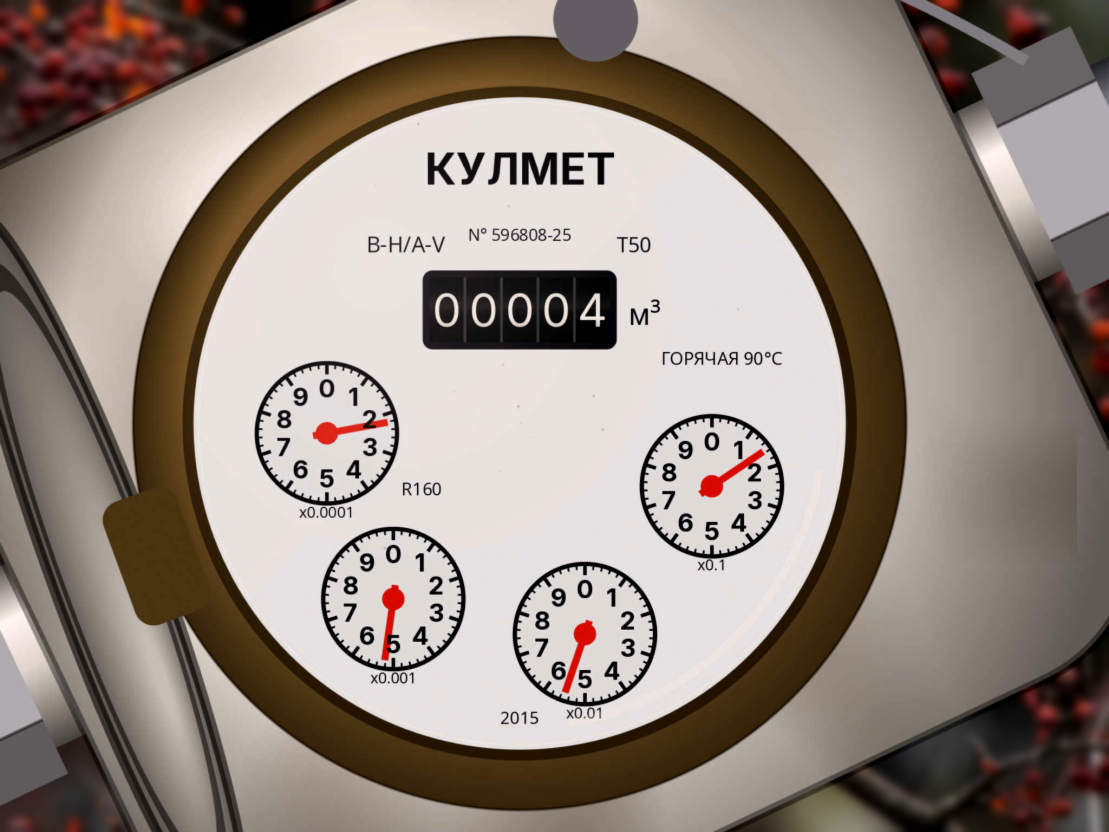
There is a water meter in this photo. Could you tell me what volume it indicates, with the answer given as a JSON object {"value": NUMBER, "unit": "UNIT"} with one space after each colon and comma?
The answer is {"value": 4.1552, "unit": "m³"}
